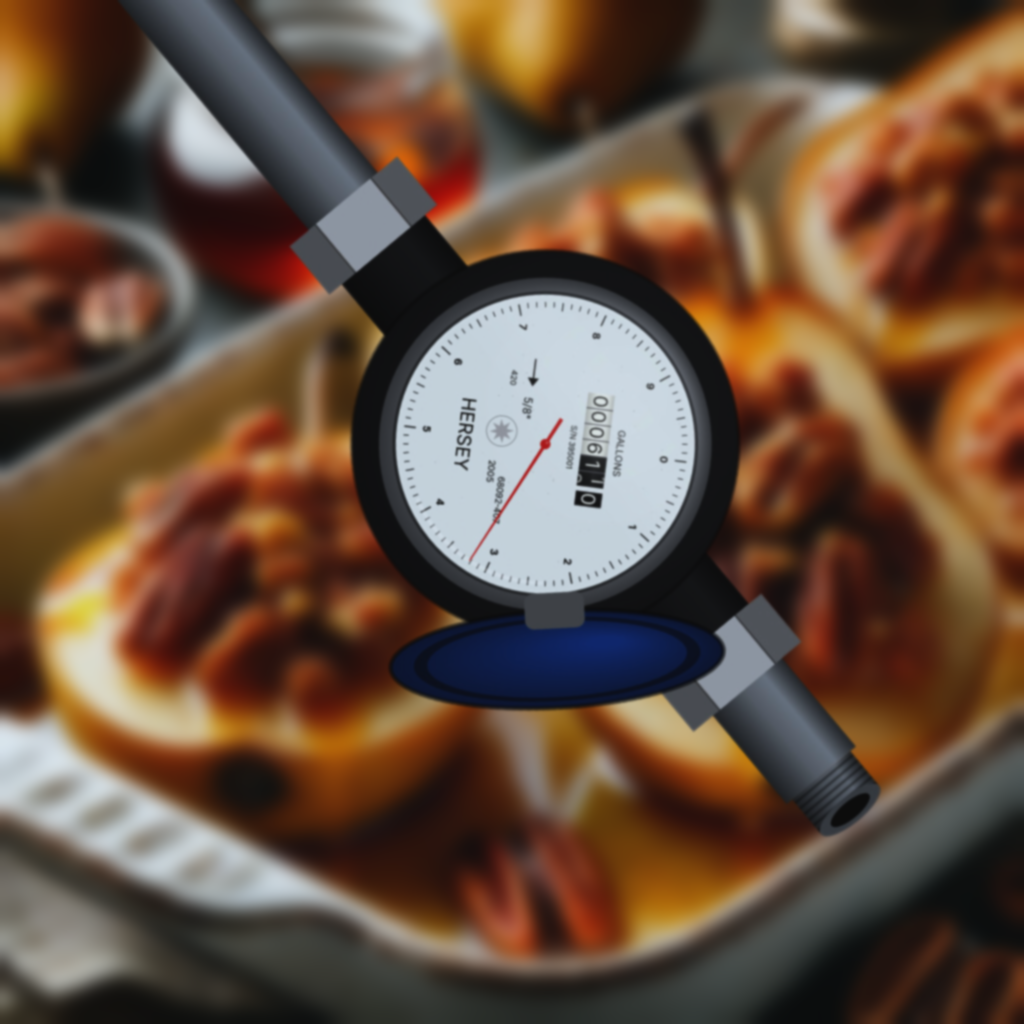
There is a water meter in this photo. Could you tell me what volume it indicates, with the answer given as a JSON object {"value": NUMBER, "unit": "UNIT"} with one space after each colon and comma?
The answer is {"value": 6113.2, "unit": "gal"}
